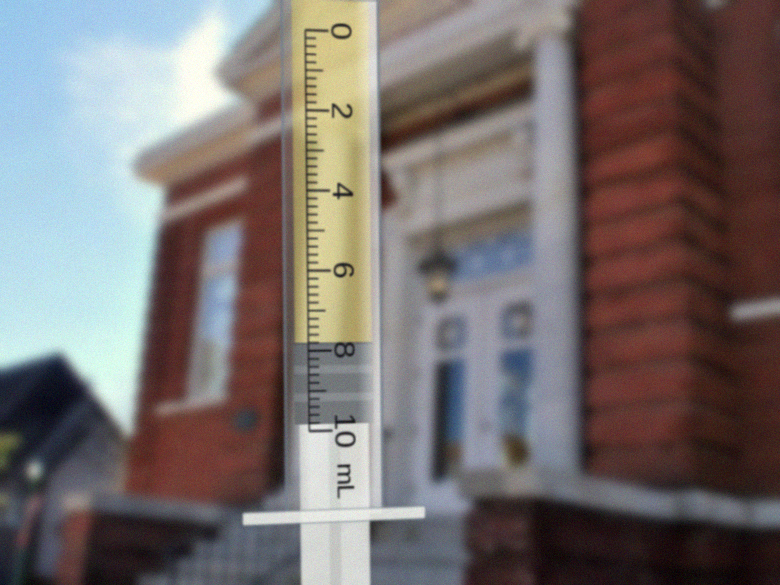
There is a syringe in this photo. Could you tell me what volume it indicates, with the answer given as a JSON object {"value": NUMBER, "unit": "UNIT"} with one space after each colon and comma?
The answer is {"value": 7.8, "unit": "mL"}
